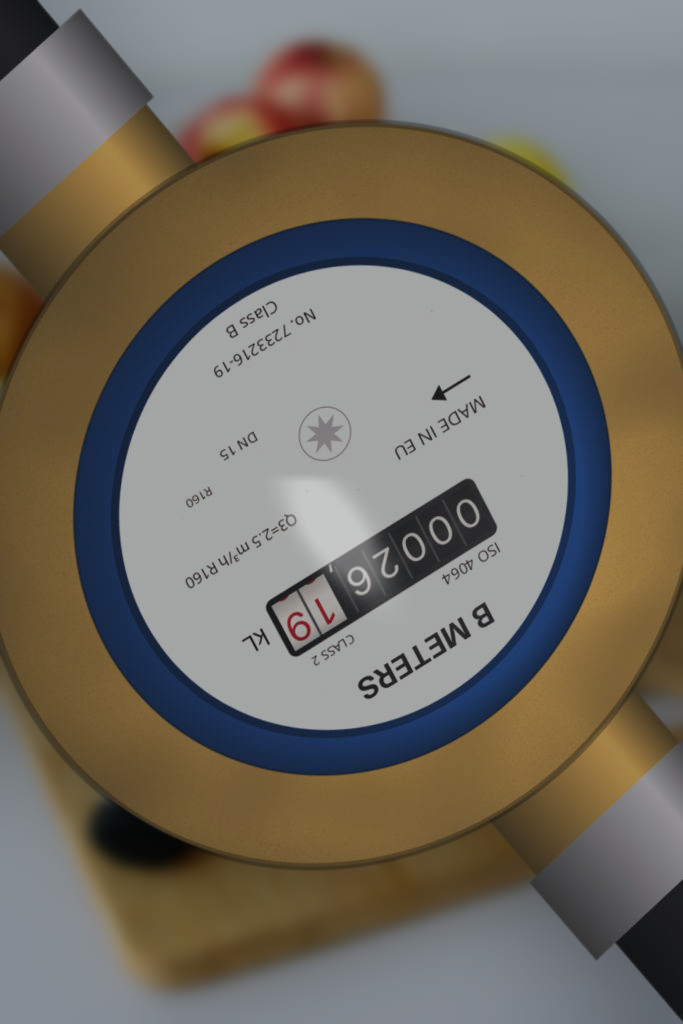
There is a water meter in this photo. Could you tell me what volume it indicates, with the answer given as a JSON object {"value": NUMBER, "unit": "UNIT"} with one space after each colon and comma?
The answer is {"value": 26.19, "unit": "kL"}
